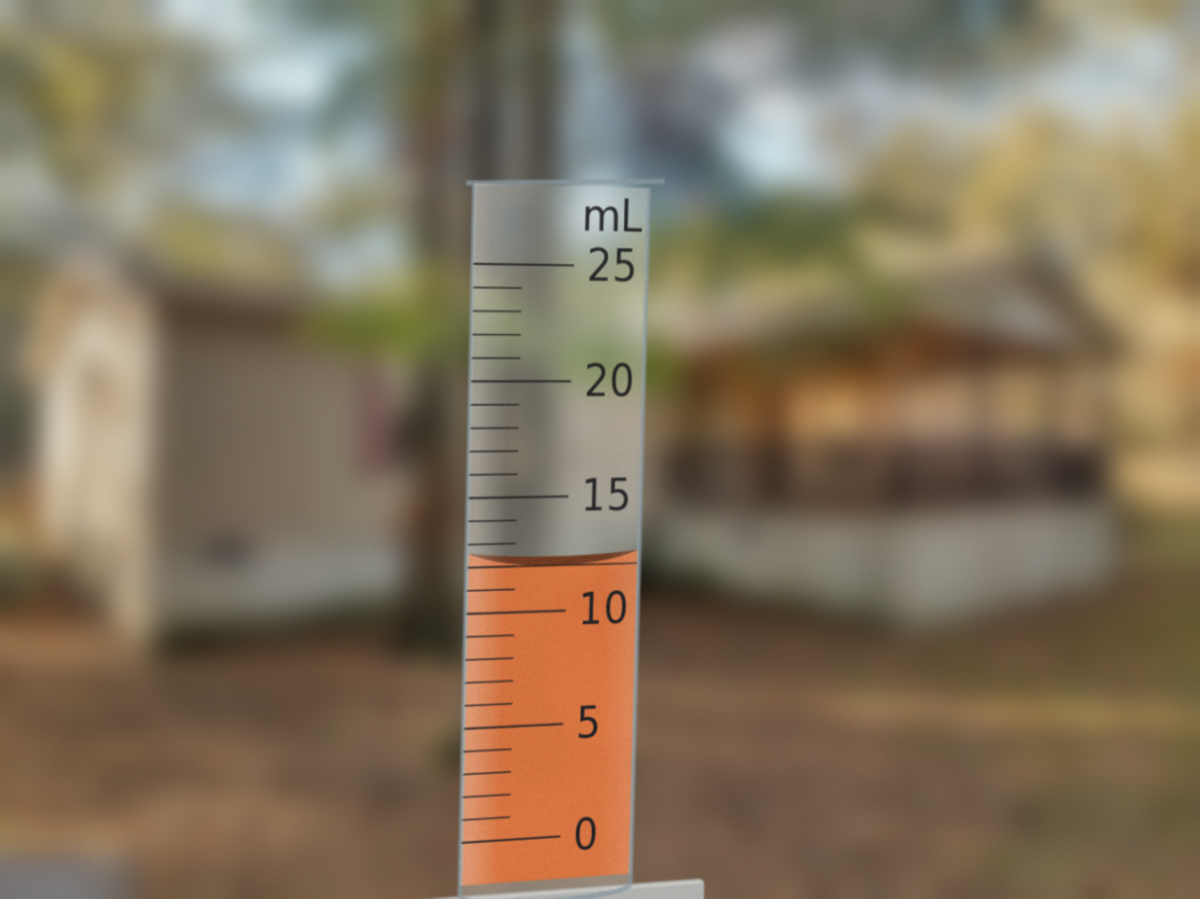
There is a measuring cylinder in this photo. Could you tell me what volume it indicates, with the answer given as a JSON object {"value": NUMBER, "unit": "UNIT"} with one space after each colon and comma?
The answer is {"value": 12, "unit": "mL"}
